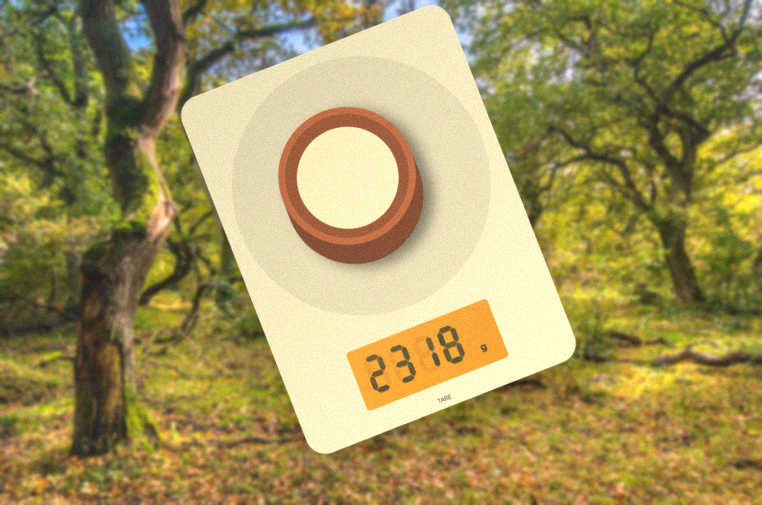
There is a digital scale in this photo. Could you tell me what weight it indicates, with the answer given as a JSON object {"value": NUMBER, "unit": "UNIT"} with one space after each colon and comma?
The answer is {"value": 2318, "unit": "g"}
